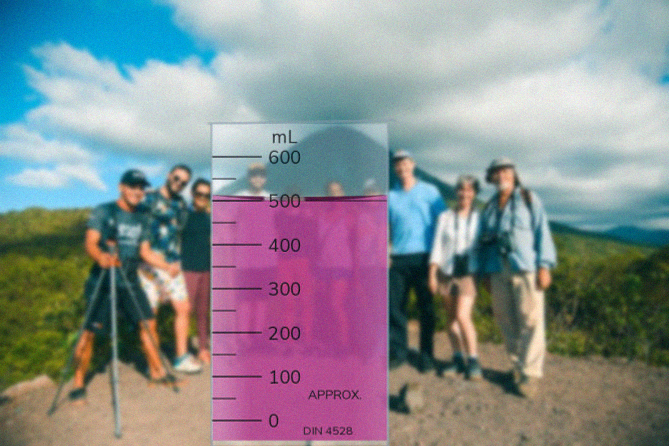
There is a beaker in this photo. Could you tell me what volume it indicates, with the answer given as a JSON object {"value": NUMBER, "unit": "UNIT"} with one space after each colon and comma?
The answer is {"value": 500, "unit": "mL"}
